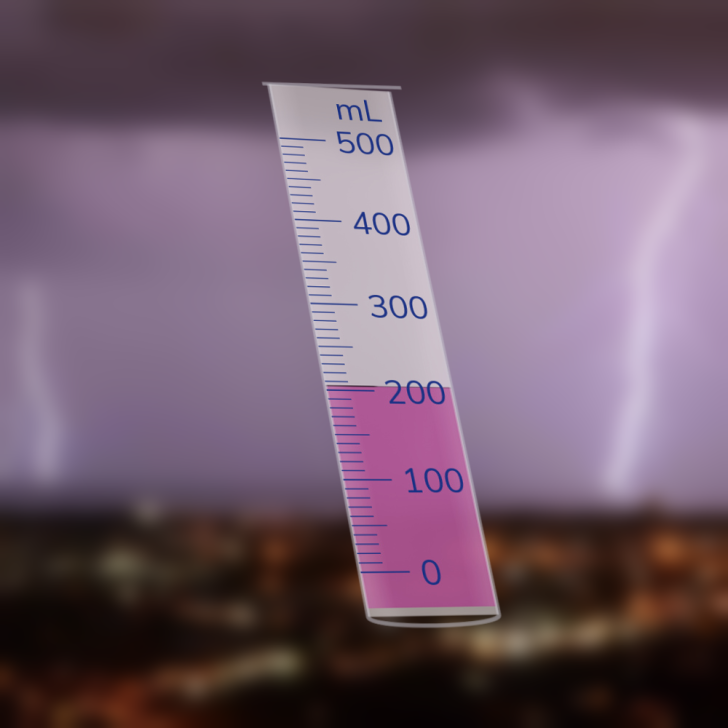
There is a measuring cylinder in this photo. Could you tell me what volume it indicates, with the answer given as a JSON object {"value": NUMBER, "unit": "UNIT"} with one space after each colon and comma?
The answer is {"value": 205, "unit": "mL"}
